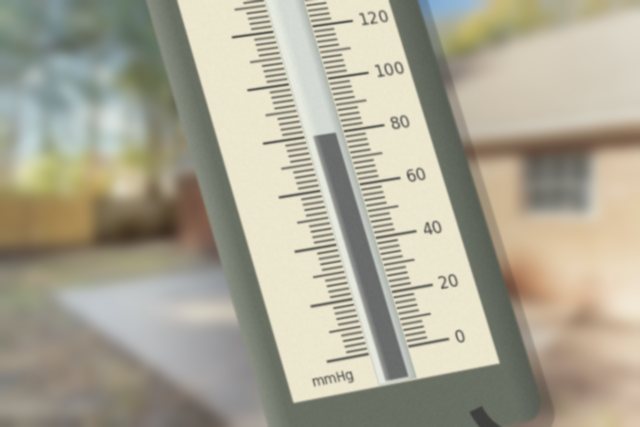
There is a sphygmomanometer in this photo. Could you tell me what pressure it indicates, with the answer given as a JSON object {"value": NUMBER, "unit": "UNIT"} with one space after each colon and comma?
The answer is {"value": 80, "unit": "mmHg"}
